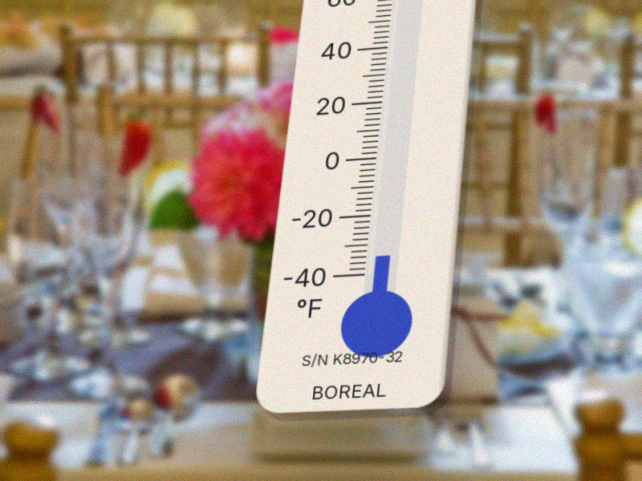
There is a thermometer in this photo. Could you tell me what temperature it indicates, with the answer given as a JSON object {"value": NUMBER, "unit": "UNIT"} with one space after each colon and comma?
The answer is {"value": -34, "unit": "°F"}
